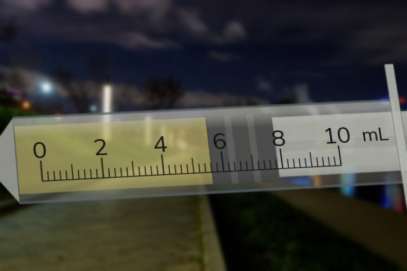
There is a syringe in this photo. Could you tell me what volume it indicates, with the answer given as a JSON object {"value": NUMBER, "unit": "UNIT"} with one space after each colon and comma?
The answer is {"value": 5.6, "unit": "mL"}
